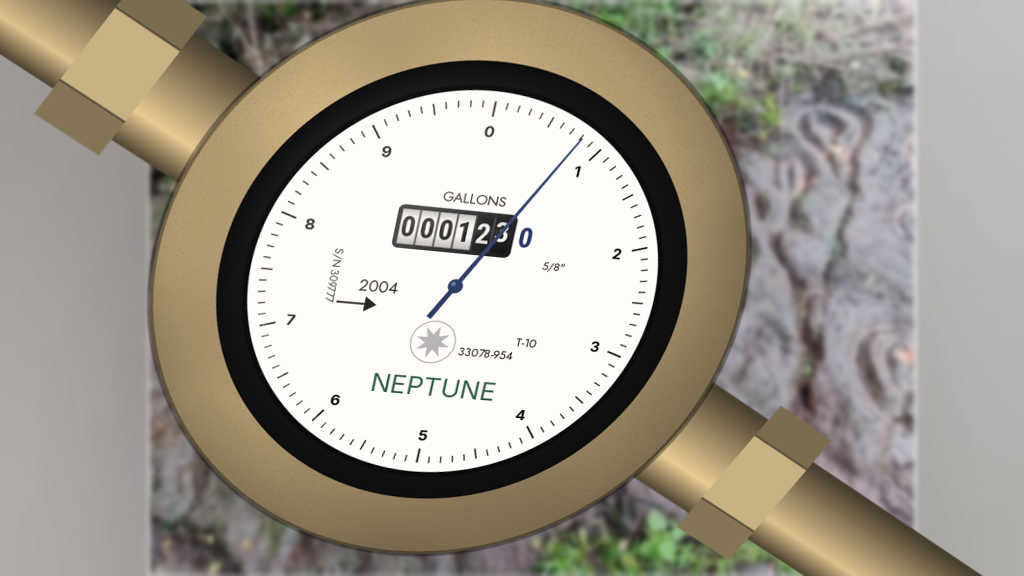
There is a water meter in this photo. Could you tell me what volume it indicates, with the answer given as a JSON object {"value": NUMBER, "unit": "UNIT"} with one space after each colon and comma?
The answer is {"value": 1230.8, "unit": "gal"}
